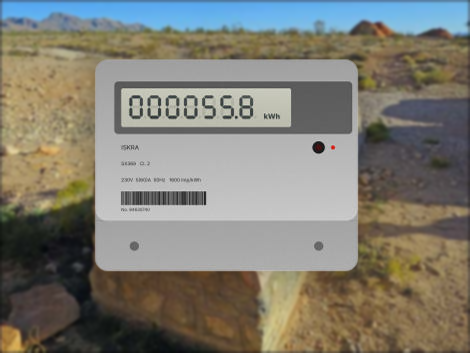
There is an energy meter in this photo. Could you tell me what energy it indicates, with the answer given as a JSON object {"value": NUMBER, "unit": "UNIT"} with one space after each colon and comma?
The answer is {"value": 55.8, "unit": "kWh"}
